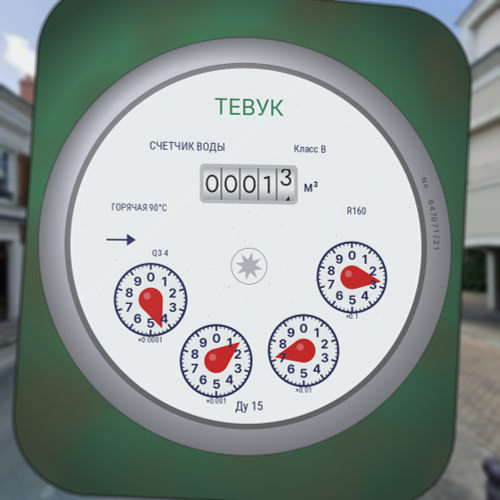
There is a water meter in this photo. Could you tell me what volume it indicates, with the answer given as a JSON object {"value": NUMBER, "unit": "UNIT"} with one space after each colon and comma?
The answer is {"value": 13.2714, "unit": "m³"}
